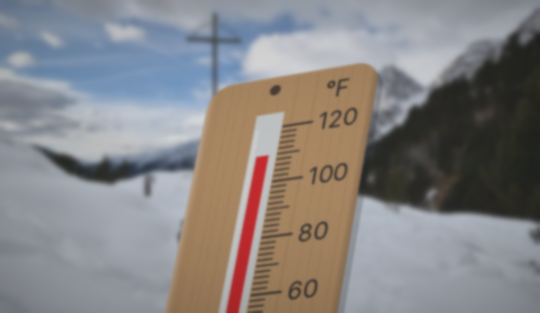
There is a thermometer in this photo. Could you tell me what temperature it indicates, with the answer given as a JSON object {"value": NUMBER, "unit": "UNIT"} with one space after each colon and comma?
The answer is {"value": 110, "unit": "°F"}
